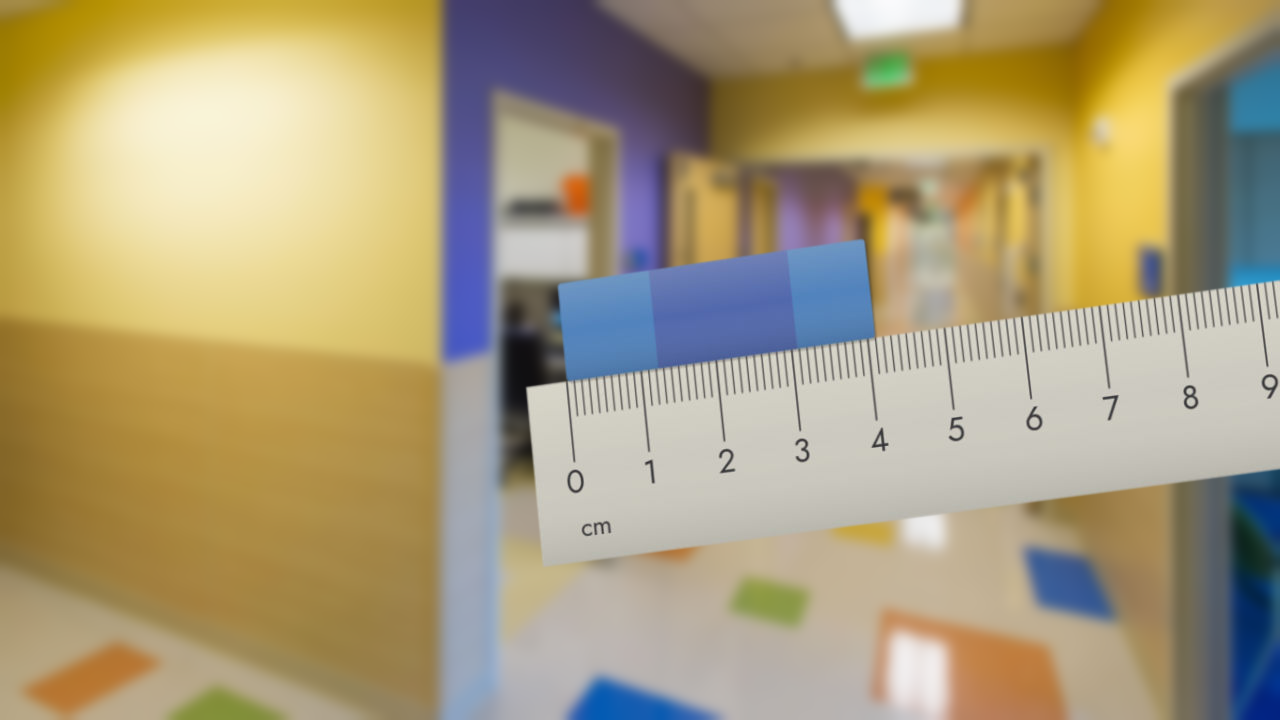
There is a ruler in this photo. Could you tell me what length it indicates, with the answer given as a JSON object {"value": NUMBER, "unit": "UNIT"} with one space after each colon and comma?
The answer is {"value": 4.1, "unit": "cm"}
